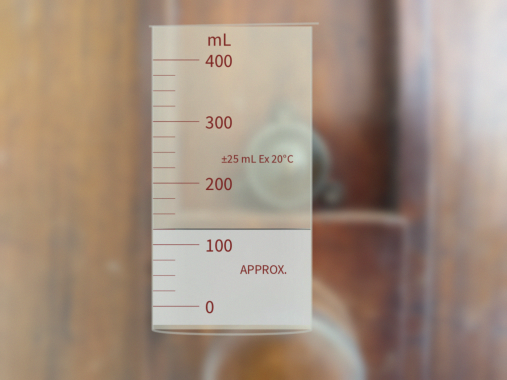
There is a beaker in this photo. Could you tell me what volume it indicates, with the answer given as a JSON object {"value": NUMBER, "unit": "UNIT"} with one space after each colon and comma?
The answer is {"value": 125, "unit": "mL"}
